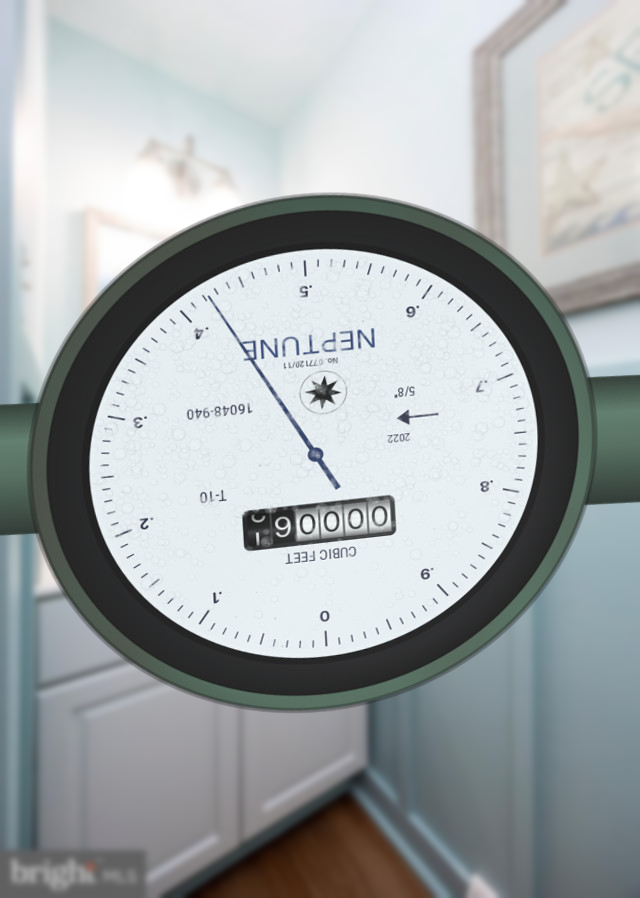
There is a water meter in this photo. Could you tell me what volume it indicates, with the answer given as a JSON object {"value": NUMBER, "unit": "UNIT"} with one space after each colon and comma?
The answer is {"value": 61.42, "unit": "ft³"}
